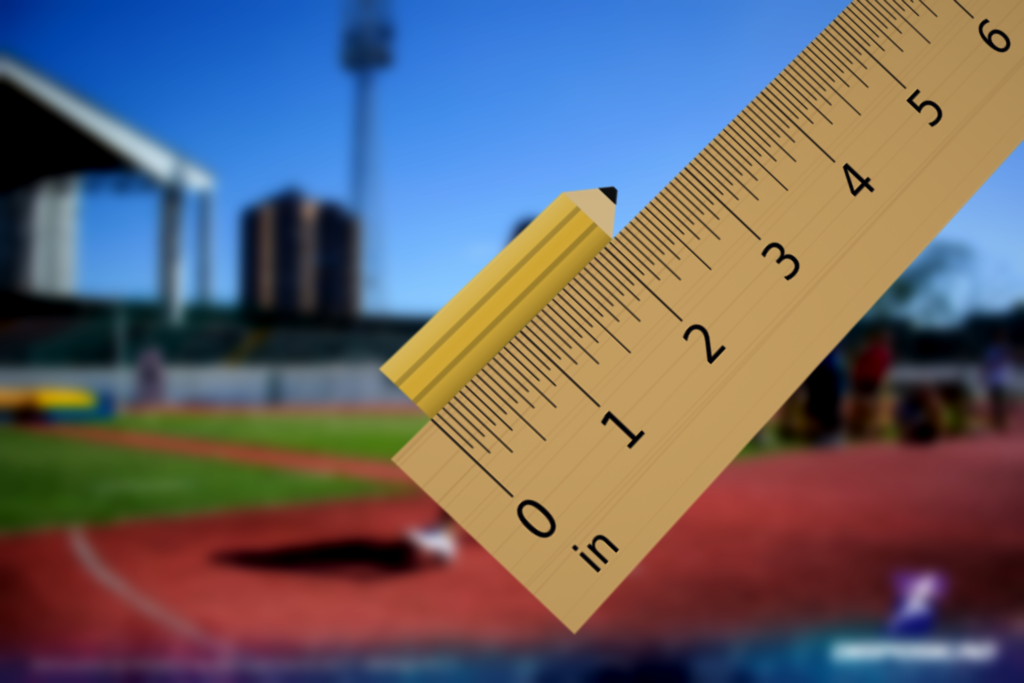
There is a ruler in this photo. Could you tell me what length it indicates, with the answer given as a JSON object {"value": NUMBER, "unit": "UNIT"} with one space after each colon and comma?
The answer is {"value": 2.4375, "unit": "in"}
